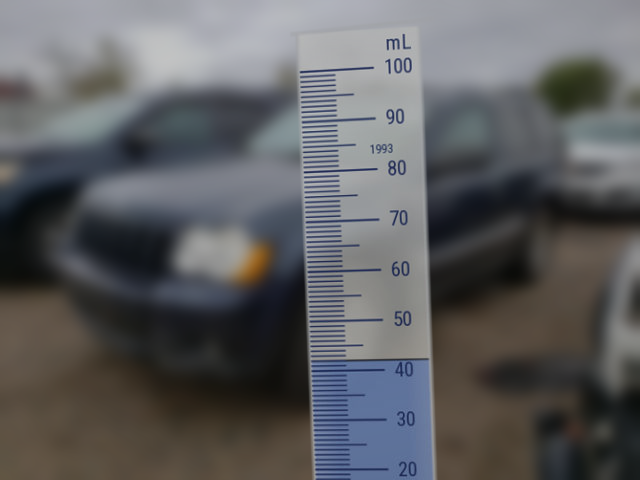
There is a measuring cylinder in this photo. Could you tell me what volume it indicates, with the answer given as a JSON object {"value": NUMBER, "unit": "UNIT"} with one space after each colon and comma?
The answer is {"value": 42, "unit": "mL"}
